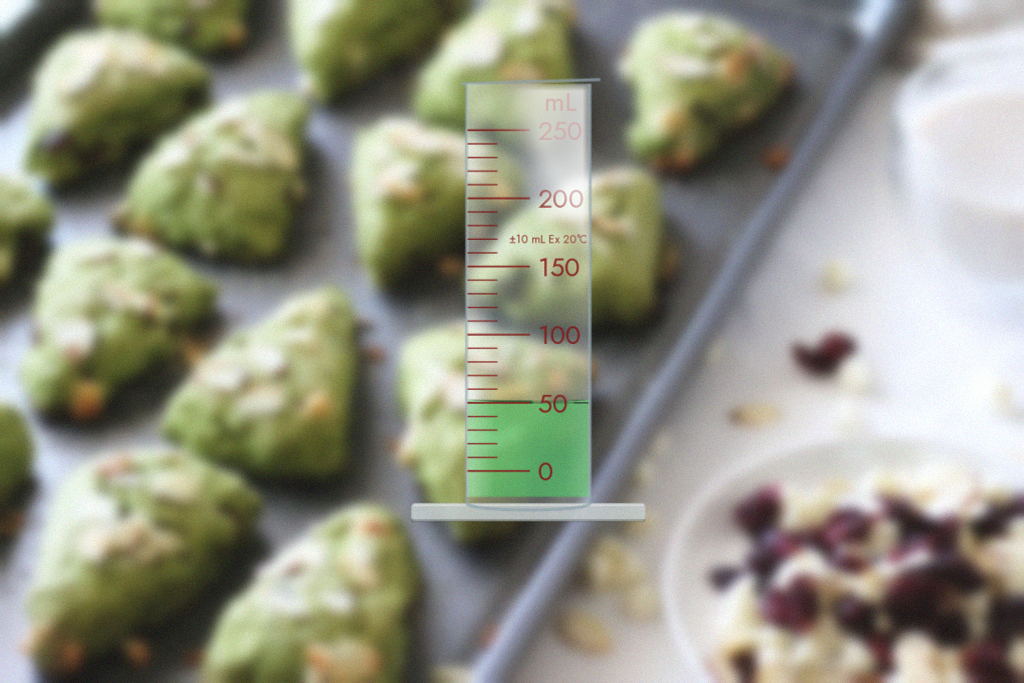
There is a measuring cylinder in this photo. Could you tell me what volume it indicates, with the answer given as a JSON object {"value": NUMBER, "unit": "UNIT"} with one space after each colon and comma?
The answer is {"value": 50, "unit": "mL"}
